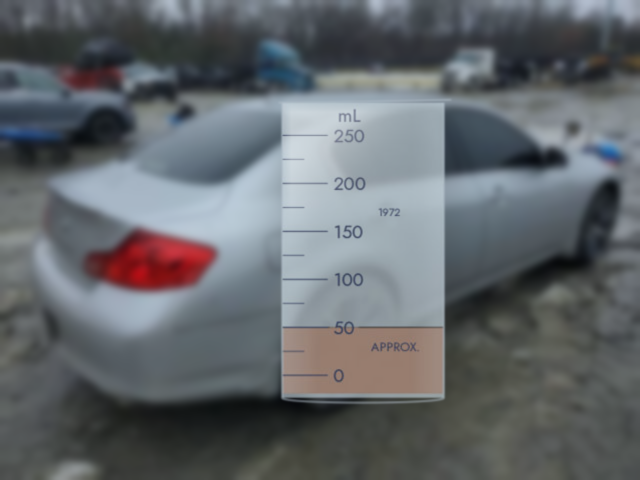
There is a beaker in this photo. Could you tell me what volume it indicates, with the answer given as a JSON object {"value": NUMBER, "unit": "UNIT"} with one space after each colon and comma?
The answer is {"value": 50, "unit": "mL"}
